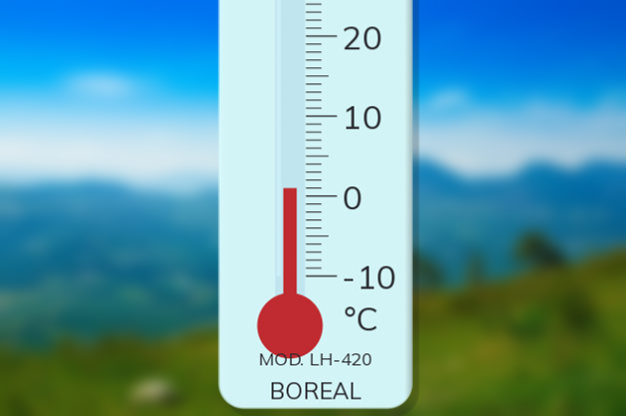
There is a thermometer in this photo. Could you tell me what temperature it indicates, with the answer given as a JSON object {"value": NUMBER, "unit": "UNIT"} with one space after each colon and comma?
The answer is {"value": 1, "unit": "°C"}
